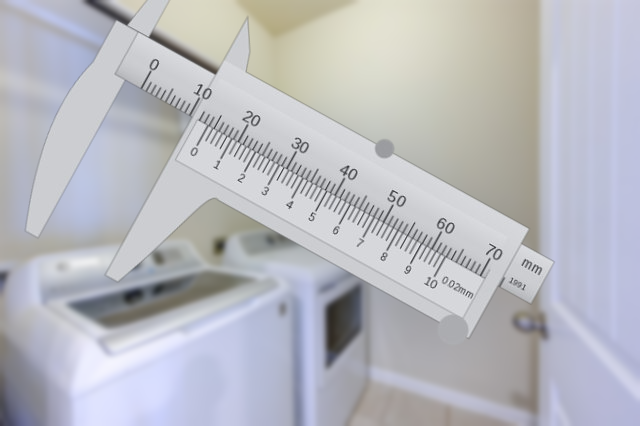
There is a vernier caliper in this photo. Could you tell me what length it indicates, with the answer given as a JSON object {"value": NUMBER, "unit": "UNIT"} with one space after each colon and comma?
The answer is {"value": 13.8, "unit": "mm"}
